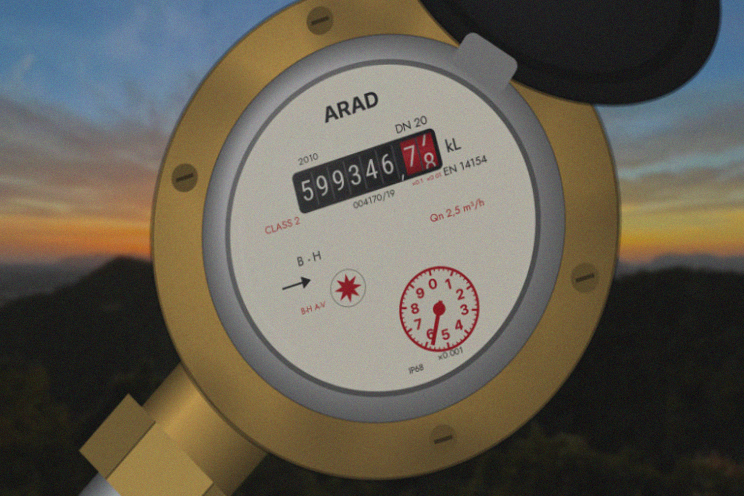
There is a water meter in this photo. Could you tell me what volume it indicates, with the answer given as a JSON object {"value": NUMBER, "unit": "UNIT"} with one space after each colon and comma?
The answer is {"value": 599346.775, "unit": "kL"}
